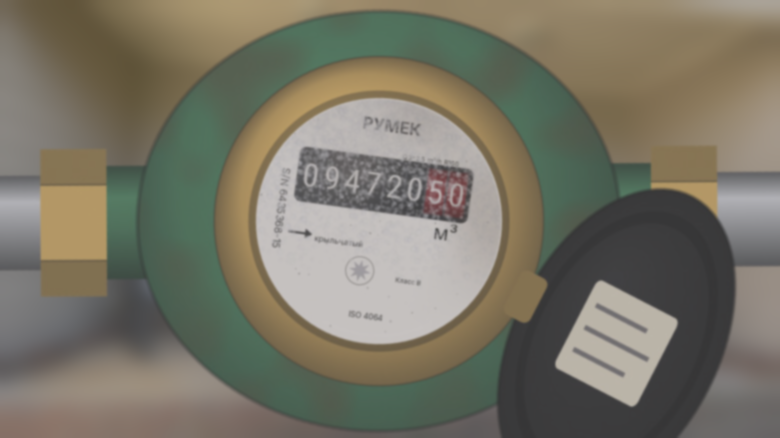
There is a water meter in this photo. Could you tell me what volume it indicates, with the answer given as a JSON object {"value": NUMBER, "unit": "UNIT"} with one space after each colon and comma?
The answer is {"value": 94720.50, "unit": "m³"}
